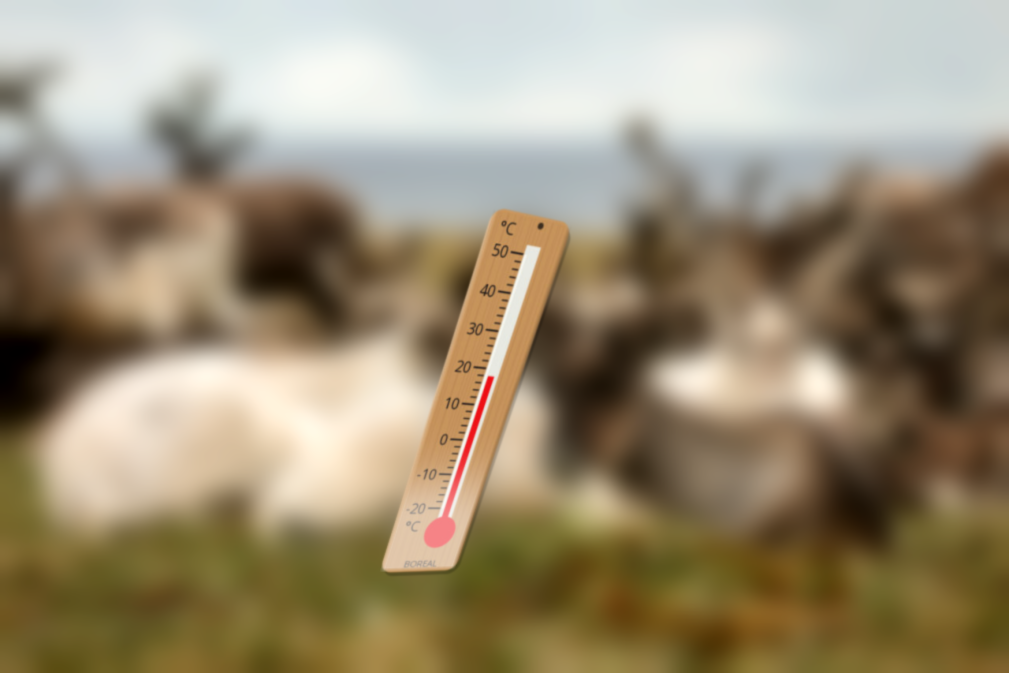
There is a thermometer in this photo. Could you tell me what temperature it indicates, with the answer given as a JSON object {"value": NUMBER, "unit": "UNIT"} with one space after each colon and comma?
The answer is {"value": 18, "unit": "°C"}
